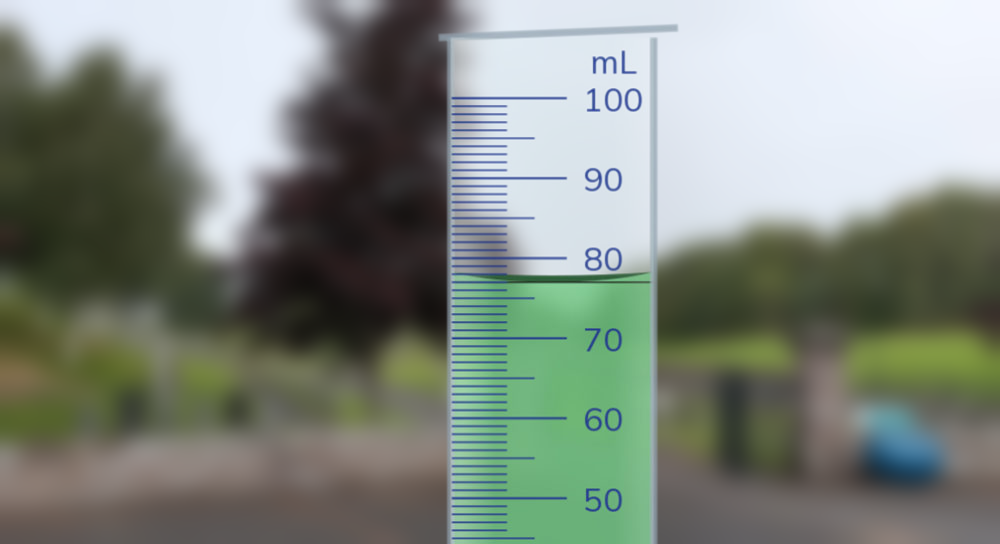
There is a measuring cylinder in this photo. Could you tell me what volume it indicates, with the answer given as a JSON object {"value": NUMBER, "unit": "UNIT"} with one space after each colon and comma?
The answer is {"value": 77, "unit": "mL"}
